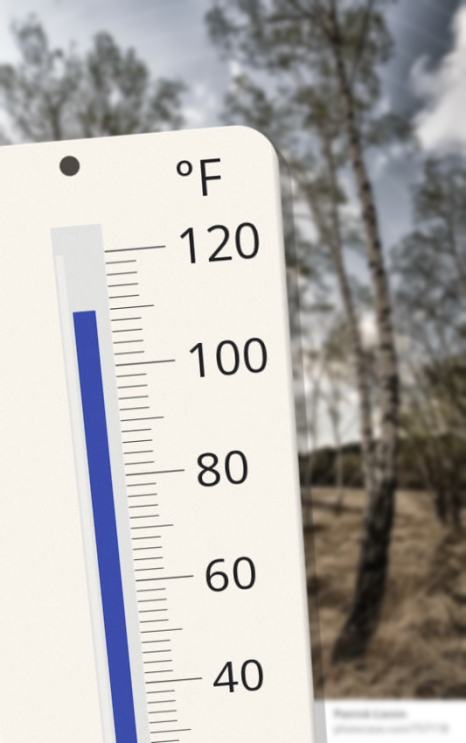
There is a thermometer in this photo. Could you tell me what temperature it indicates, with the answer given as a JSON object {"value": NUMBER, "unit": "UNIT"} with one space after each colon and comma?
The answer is {"value": 110, "unit": "°F"}
